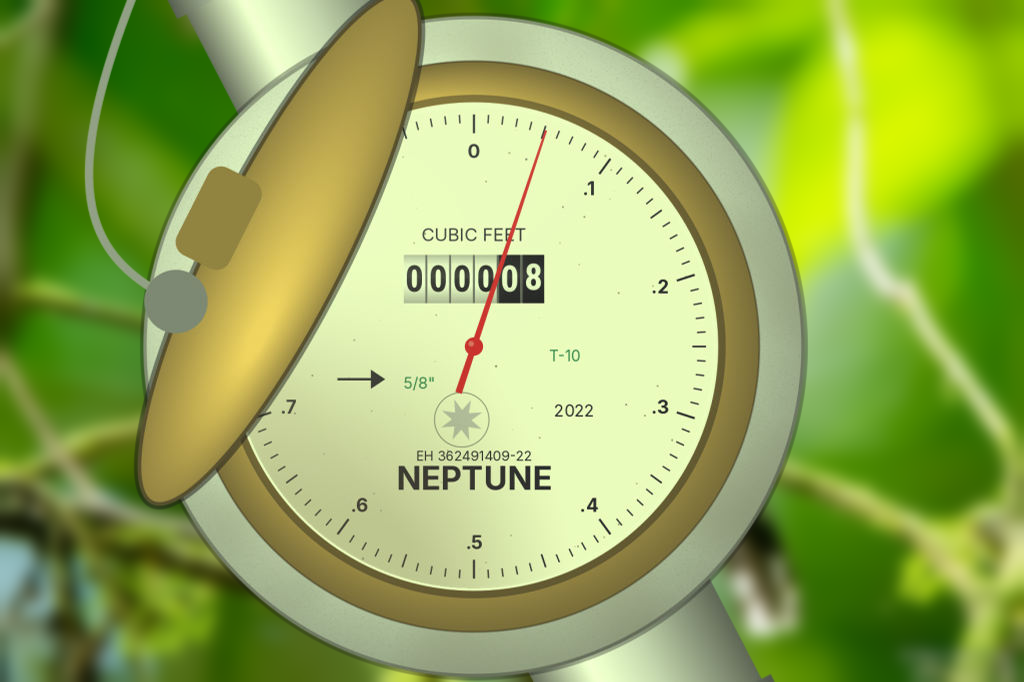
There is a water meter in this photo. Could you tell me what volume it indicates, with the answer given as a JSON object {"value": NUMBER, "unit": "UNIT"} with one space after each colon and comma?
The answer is {"value": 8.05, "unit": "ft³"}
